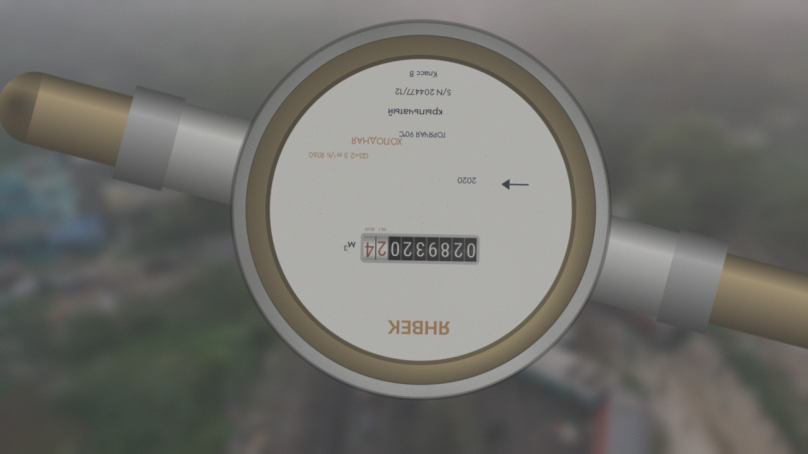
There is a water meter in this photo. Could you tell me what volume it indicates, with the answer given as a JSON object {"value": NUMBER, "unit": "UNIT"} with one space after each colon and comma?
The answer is {"value": 289320.24, "unit": "m³"}
